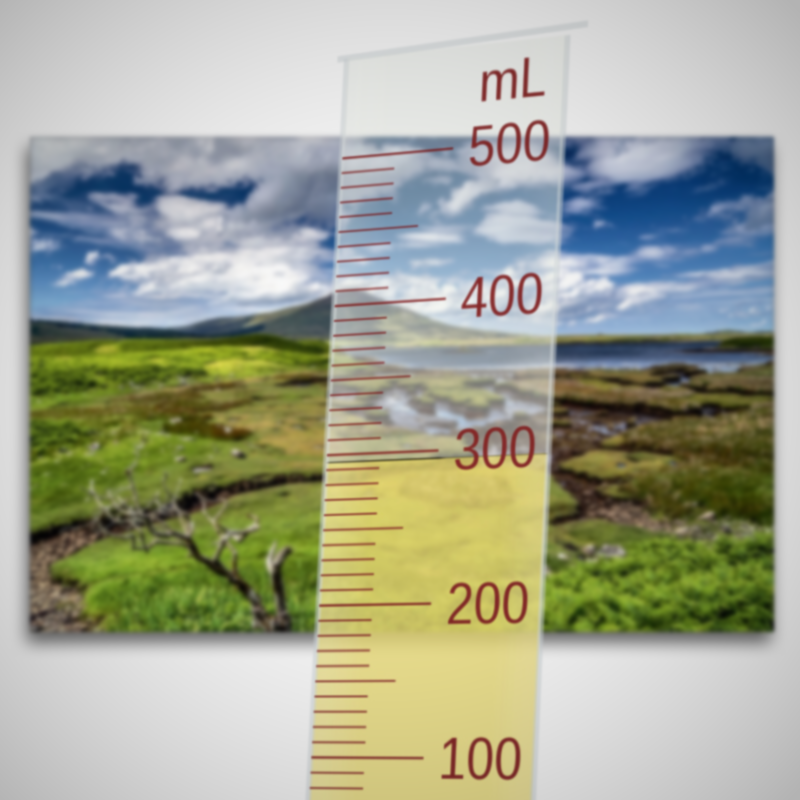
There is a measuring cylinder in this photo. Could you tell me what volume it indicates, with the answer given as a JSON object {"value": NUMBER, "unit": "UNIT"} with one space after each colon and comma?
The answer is {"value": 295, "unit": "mL"}
